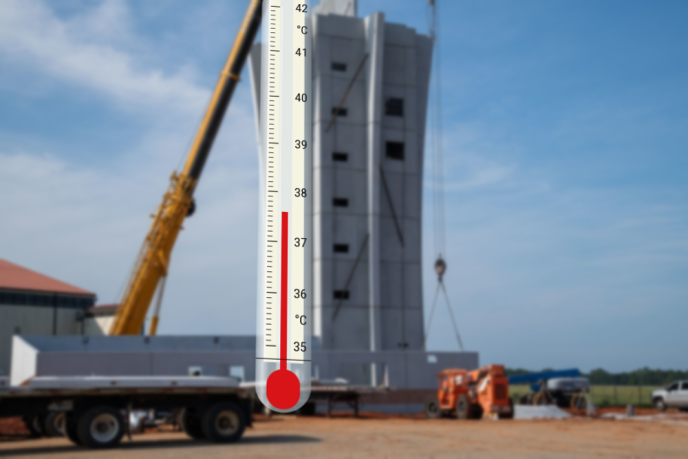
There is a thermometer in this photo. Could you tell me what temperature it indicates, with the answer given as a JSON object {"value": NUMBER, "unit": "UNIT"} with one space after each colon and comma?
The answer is {"value": 37.6, "unit": "°C"}
